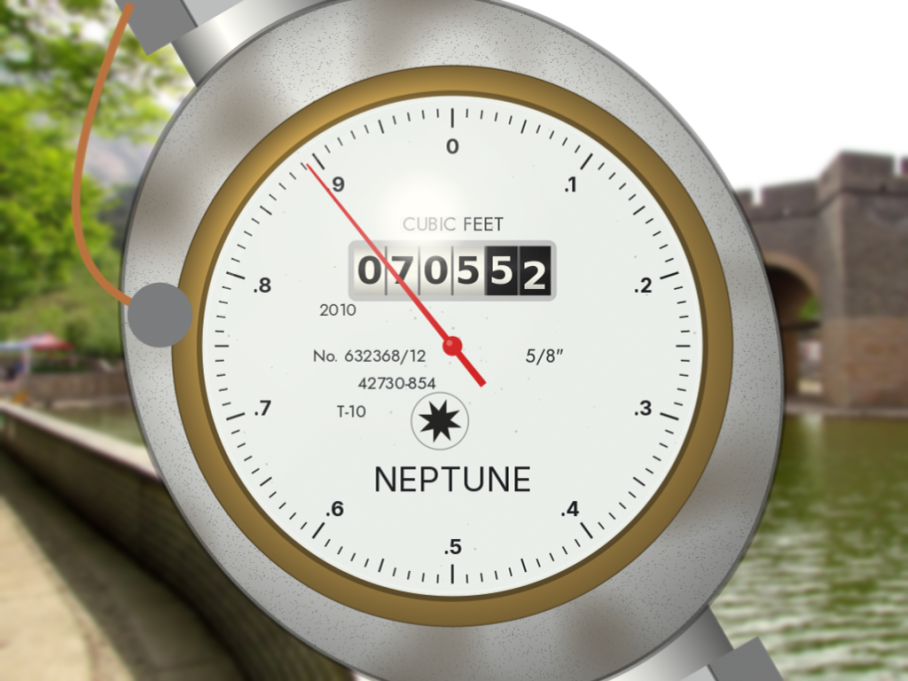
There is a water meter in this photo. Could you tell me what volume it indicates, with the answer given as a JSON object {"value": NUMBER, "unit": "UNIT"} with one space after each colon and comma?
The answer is {"value": 70551.89, "unit": "ft³"}
